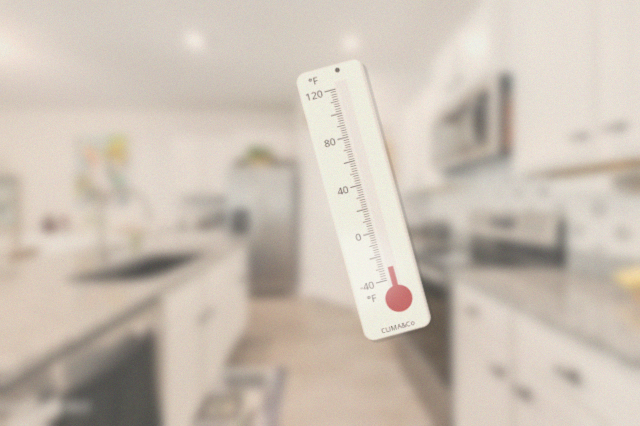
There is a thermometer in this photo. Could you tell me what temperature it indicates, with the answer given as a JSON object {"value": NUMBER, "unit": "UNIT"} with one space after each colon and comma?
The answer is {"value": -30, "unit": "°F"}
